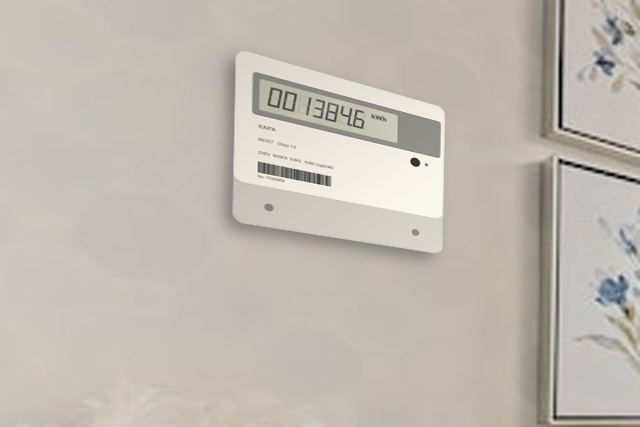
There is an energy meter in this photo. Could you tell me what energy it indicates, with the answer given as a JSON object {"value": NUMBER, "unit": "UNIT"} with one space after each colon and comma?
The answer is {"value": 1384.6, "unit": "kWh"}
